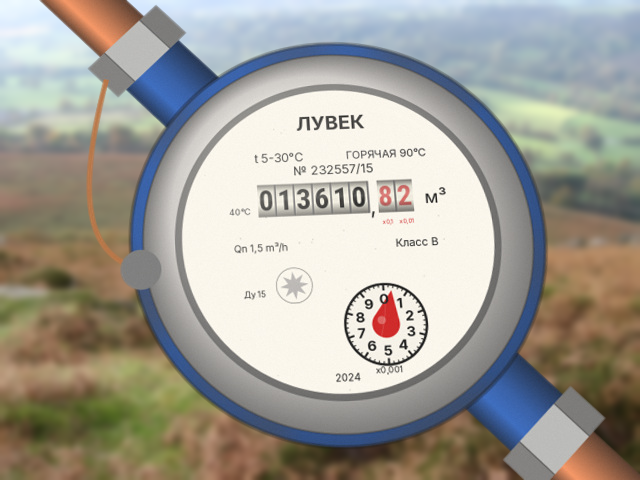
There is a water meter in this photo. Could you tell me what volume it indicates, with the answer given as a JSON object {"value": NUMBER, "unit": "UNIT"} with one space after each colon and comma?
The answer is {"value": 13610.820, "unit": "m³"}
